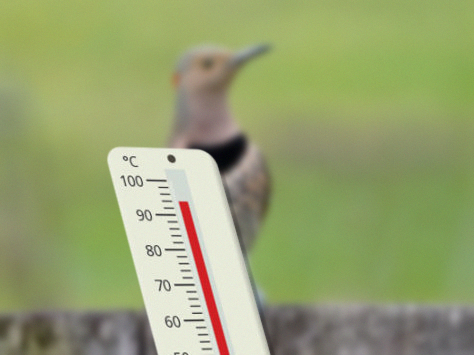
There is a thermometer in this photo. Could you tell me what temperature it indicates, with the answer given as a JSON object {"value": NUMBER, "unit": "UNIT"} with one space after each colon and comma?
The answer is {"value": 94, "unit": "°C"}
